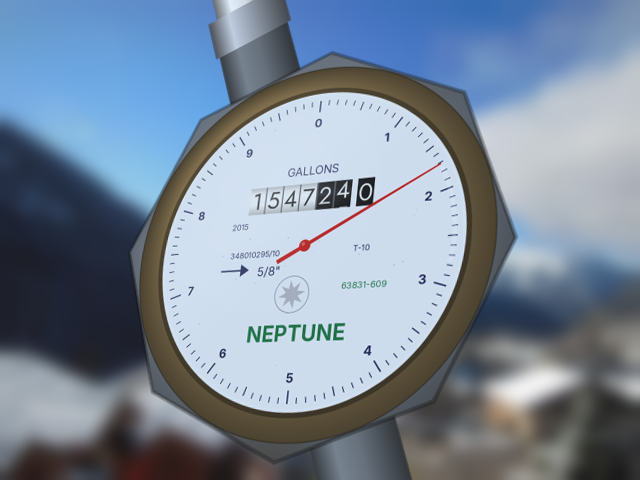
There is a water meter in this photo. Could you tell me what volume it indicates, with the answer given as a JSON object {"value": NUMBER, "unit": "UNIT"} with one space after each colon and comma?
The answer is {"value": 1547241.7, "unit": "gal"}
